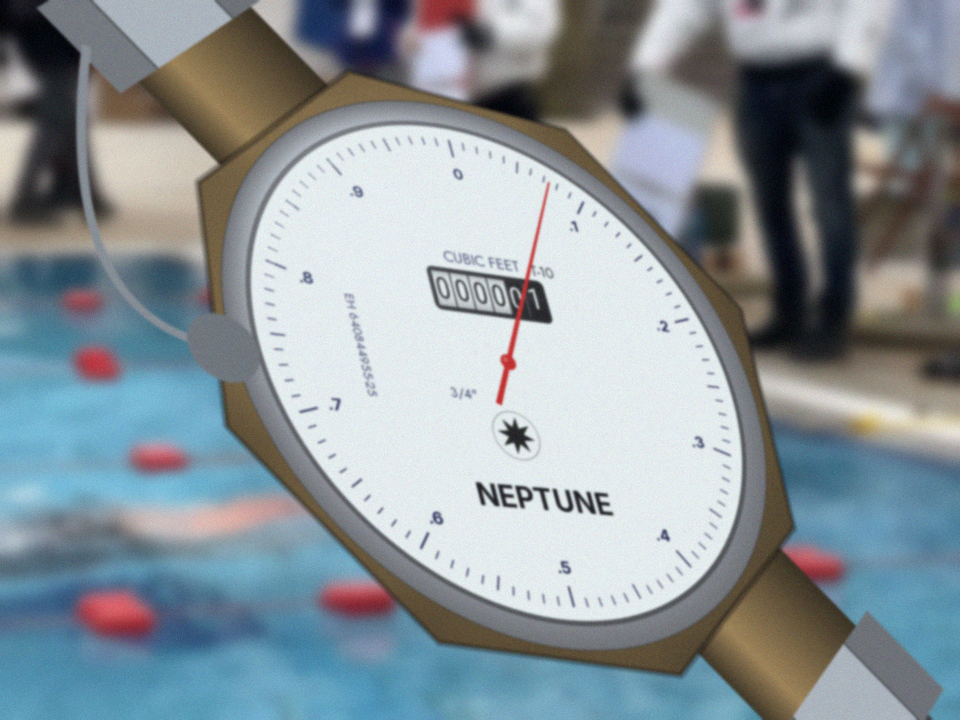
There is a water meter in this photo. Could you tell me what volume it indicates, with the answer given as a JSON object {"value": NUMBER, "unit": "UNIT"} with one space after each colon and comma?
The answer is {"value": 1.07, "unit": "ft³"}
